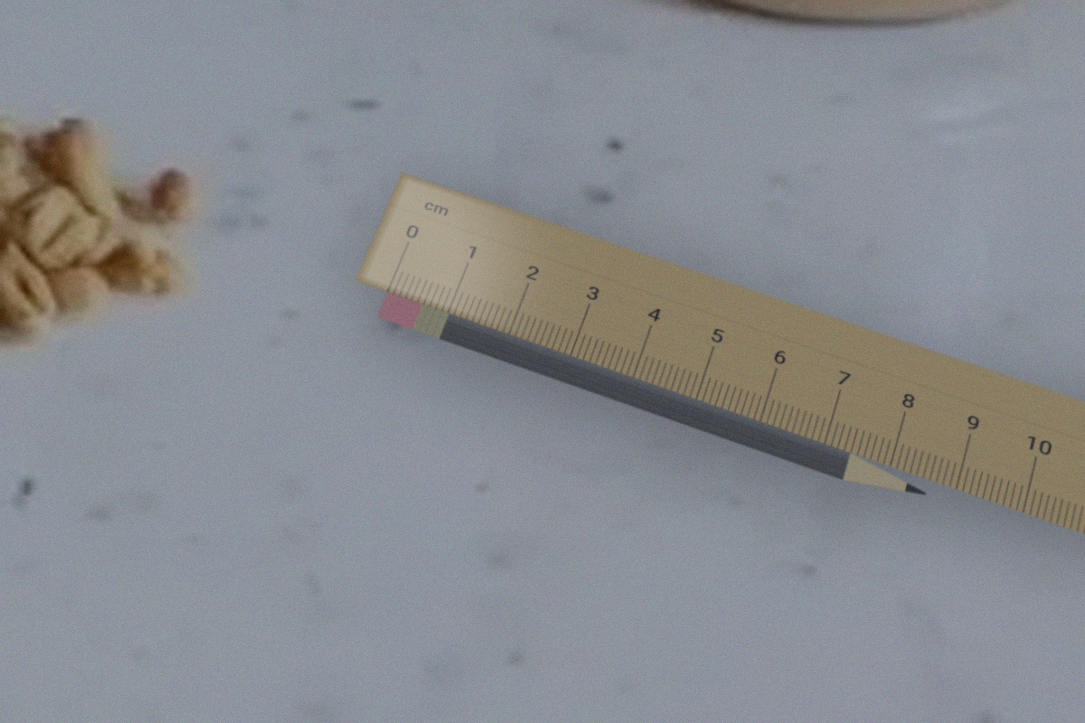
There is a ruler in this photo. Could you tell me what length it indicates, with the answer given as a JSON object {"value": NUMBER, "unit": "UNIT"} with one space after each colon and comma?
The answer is {"value": 8.6, "unit": "cm"}
